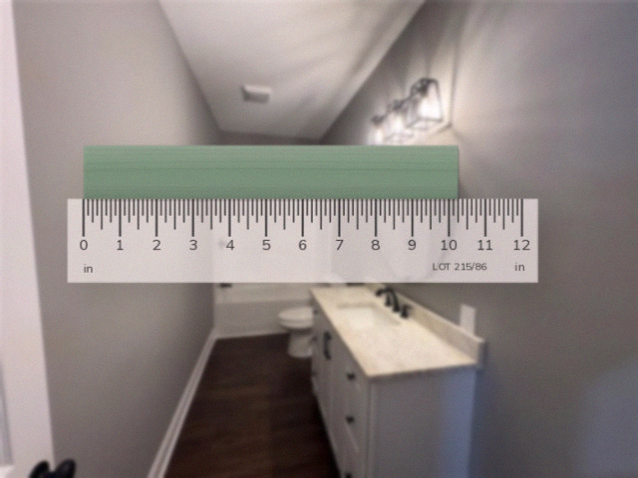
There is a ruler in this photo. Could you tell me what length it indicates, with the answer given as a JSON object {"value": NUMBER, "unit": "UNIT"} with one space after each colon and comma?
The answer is {"value": 10.25, "unit": "in"}
